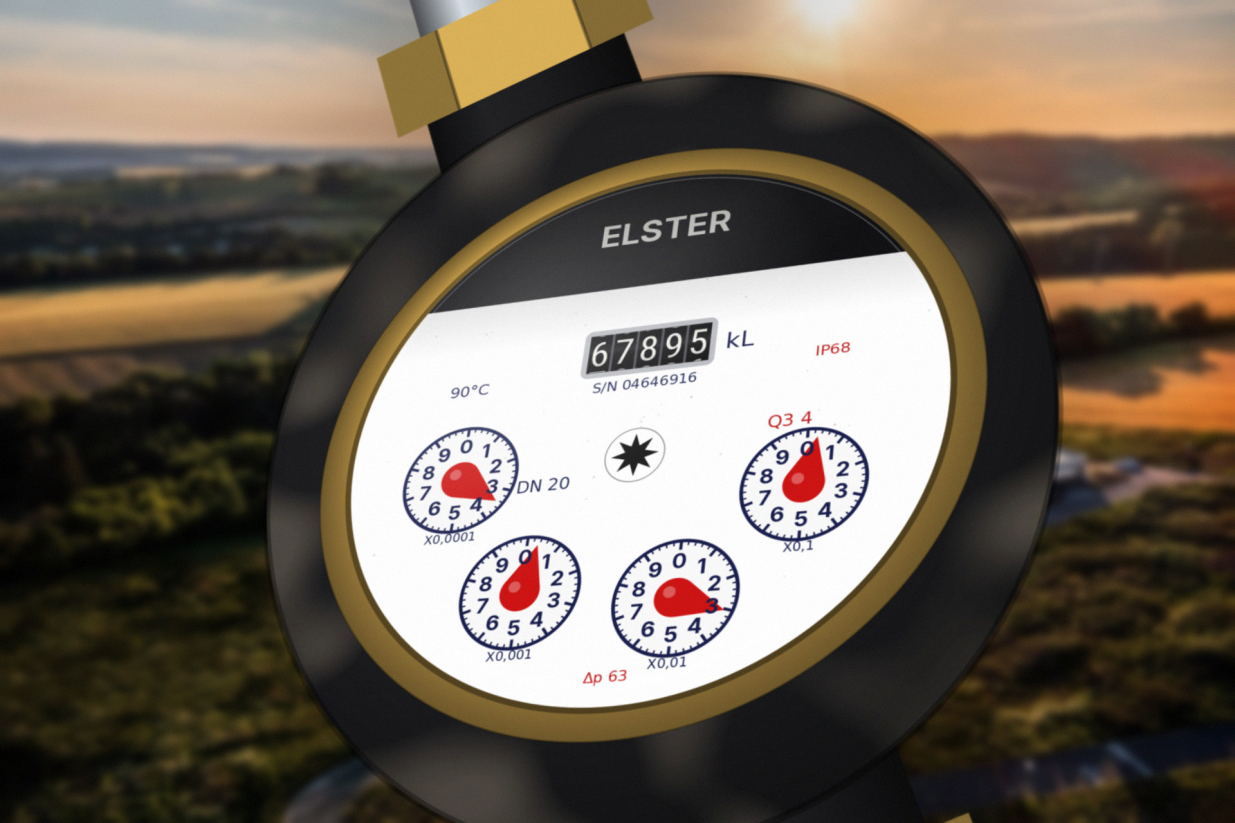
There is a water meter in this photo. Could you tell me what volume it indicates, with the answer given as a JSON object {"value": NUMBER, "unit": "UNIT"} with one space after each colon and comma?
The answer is {"value": 67895.0303, "unit": "kL"}
